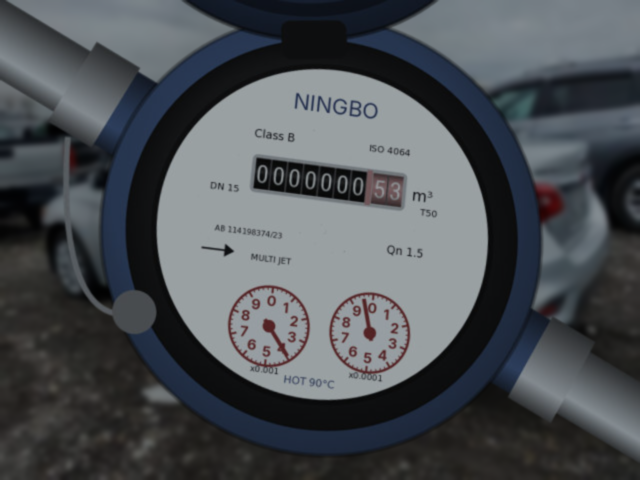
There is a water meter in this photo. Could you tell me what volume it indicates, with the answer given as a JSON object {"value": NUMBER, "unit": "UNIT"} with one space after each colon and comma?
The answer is {"value": 0.5339, "unit": "m³"}
